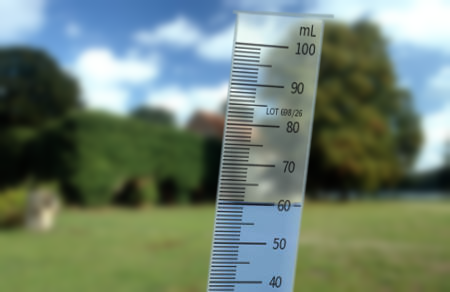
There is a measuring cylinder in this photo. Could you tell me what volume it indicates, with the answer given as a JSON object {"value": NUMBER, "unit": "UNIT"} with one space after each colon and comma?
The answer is {"value": 60, "unit": "mL"}
